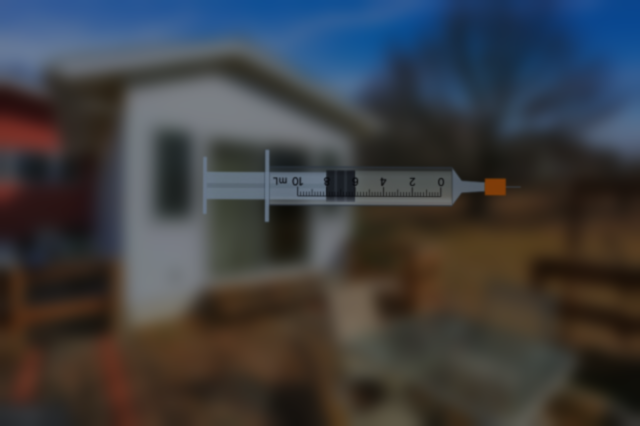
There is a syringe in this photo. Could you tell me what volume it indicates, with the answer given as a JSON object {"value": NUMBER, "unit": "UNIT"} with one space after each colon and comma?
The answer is {"value": 6, "unit": "mL"}
